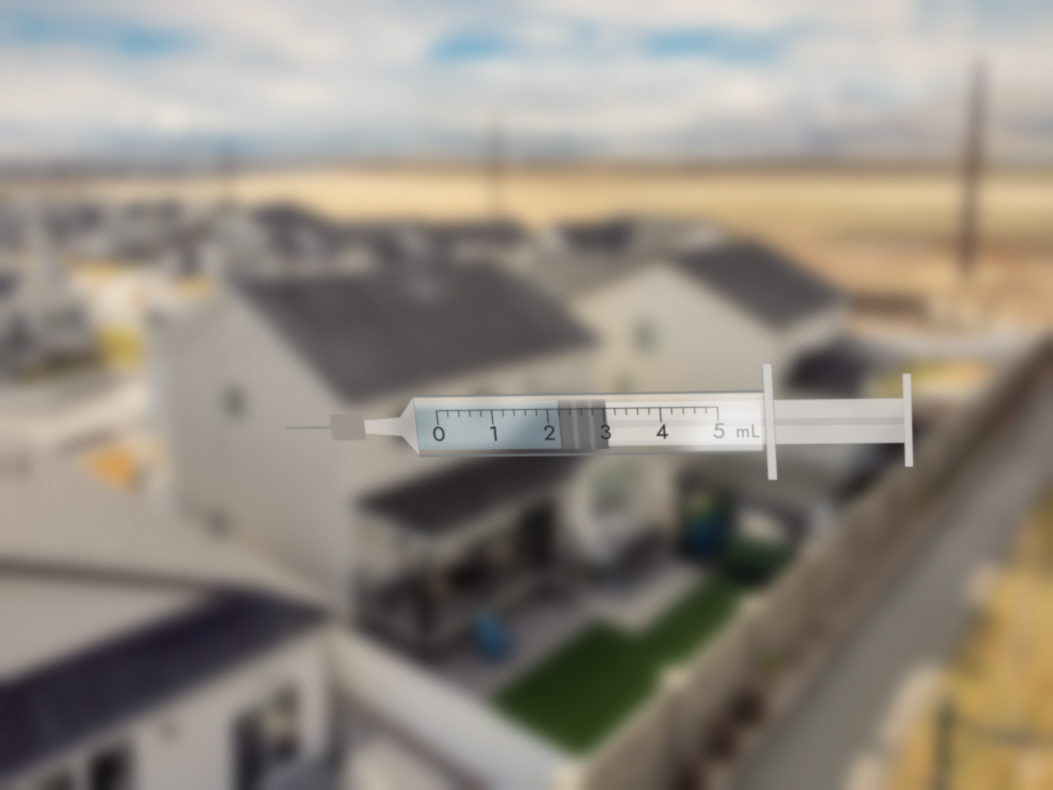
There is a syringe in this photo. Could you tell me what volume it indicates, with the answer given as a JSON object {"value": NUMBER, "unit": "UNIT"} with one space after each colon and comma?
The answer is {"value": 2.2, "unit": "mL"}
